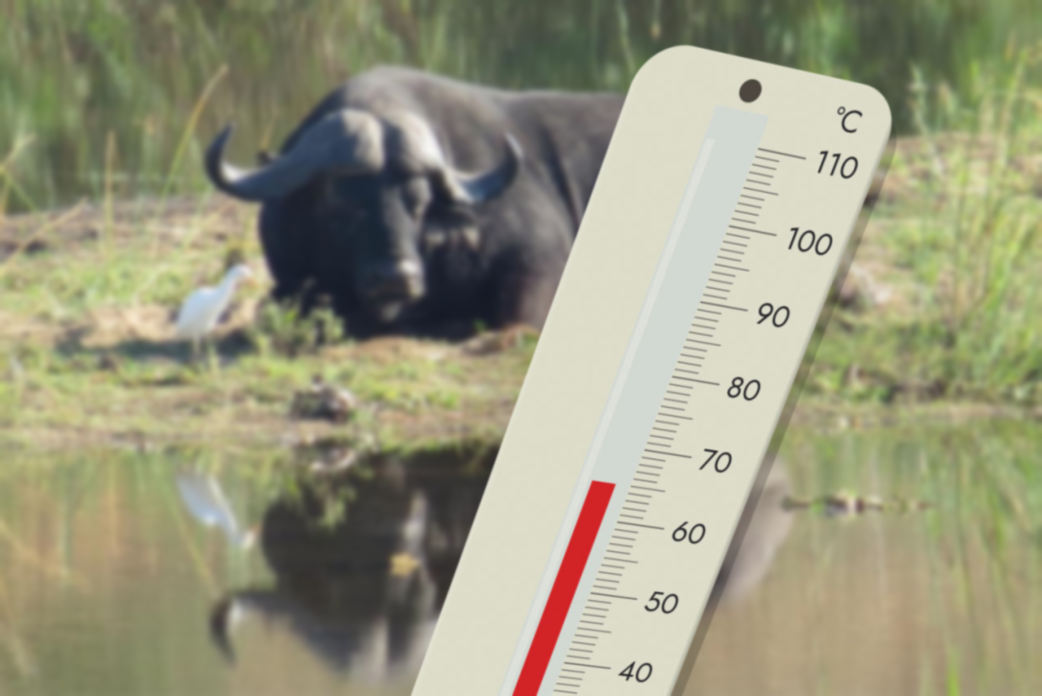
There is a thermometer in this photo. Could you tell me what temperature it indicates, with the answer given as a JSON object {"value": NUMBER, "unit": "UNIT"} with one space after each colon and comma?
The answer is {"value": 65, "unit": "°C"}
